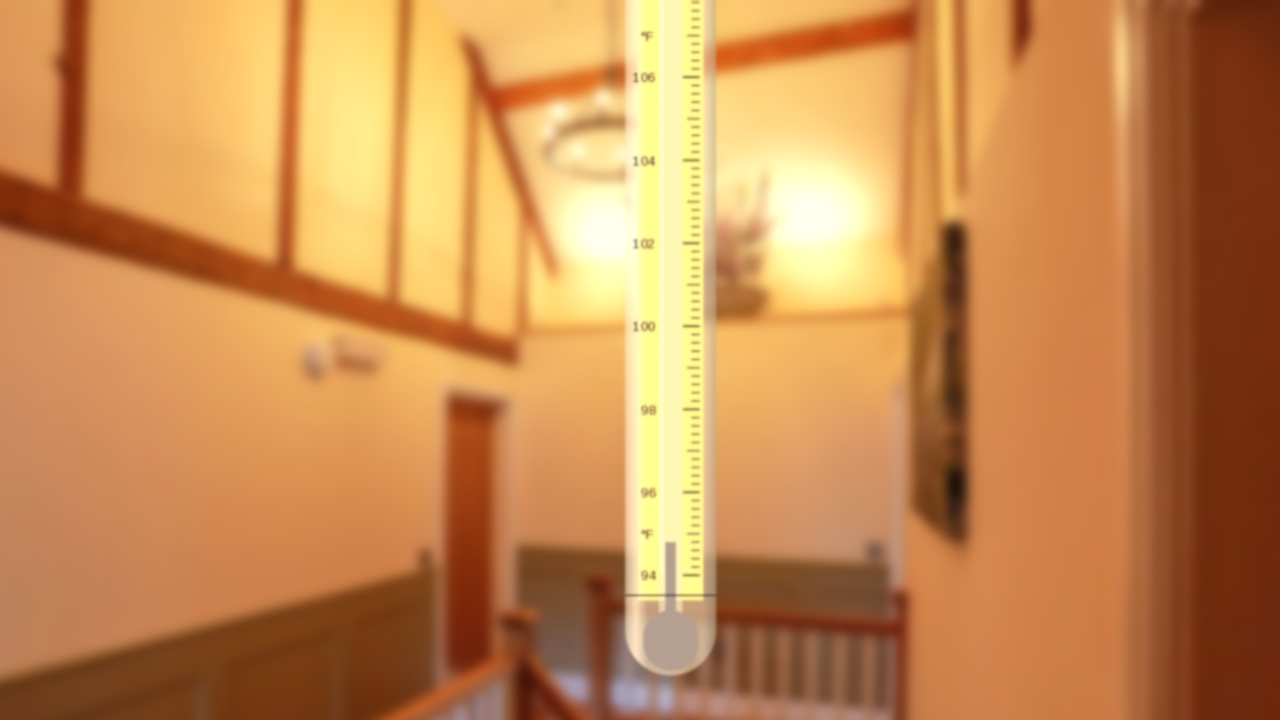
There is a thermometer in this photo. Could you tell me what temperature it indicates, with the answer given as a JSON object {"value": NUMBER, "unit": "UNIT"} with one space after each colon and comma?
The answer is {"value": 94.8, "unit": "°F"}
